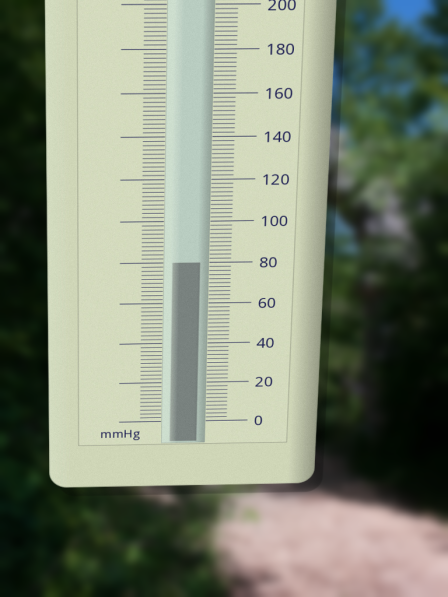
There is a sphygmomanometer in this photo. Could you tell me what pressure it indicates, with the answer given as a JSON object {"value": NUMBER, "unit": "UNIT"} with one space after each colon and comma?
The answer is {"value": 80, "unit": "mmHg"}
